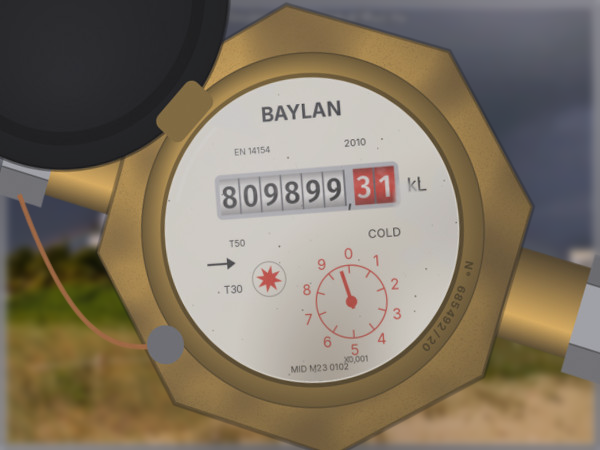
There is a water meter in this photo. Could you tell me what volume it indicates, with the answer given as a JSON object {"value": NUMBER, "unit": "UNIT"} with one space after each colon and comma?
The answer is {"value": 809899.309, "unit": "kL"}
